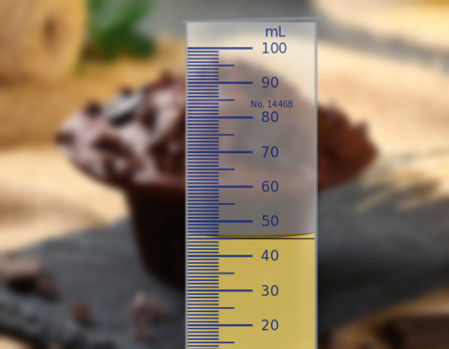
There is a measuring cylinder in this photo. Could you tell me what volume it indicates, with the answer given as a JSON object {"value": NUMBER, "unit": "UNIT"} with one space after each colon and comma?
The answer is {"value": 45, "unit": "mL"}
